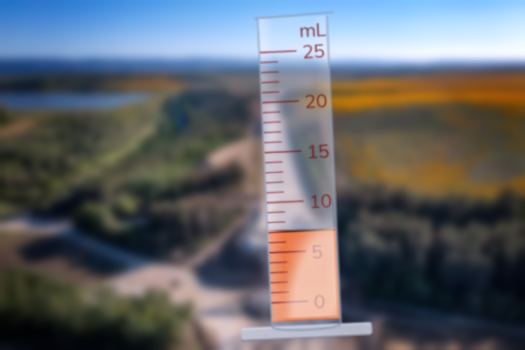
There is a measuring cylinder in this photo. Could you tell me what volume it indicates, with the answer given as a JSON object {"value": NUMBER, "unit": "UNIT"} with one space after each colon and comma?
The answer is {"value": 7, "unit": "mL"}
